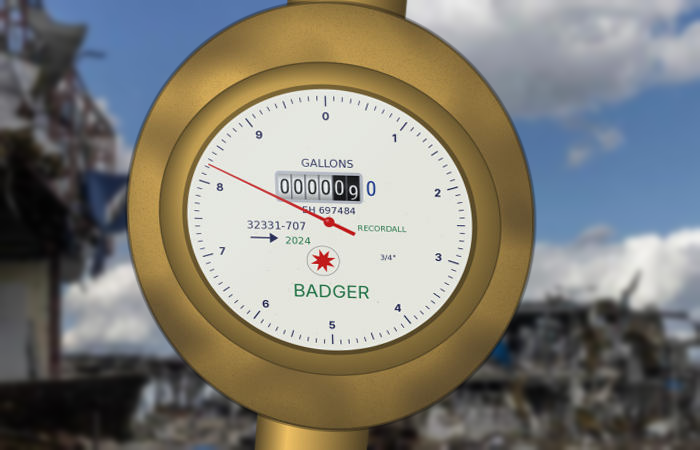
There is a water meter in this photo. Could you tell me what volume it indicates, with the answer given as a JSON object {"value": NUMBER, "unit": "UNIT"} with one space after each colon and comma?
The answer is {"value": 88.2, "unit": "gal"}
